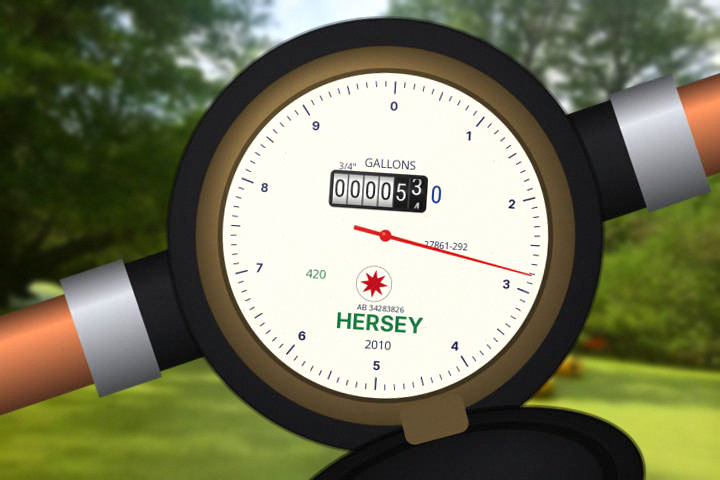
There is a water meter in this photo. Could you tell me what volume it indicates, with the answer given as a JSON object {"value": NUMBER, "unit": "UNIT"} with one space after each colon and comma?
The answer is {"value": 532.8, "unit": "gal"}
